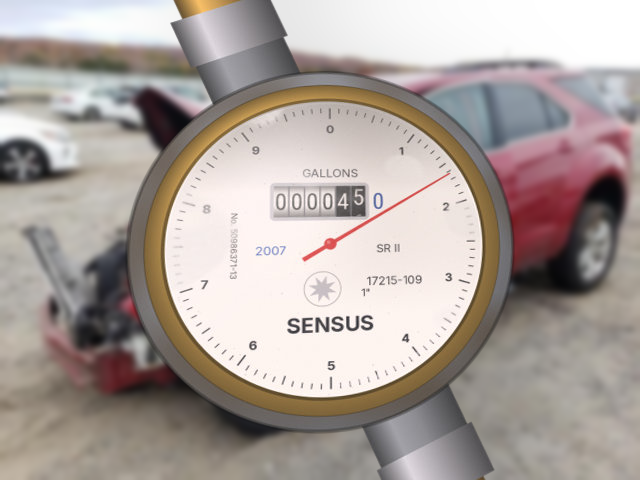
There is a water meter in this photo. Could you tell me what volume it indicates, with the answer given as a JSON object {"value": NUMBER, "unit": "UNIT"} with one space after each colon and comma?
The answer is {"value": 451.6, "unit": "gal"}
